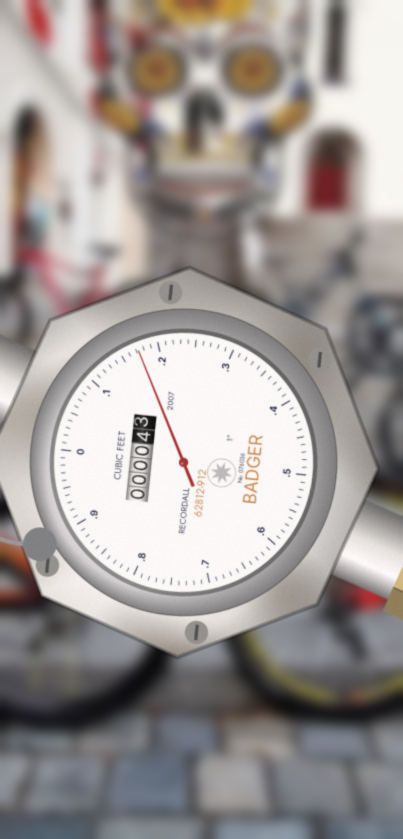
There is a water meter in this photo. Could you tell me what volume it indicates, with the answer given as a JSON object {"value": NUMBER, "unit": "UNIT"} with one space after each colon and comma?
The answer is {"value": 43.17, "unit": "ft³"}
